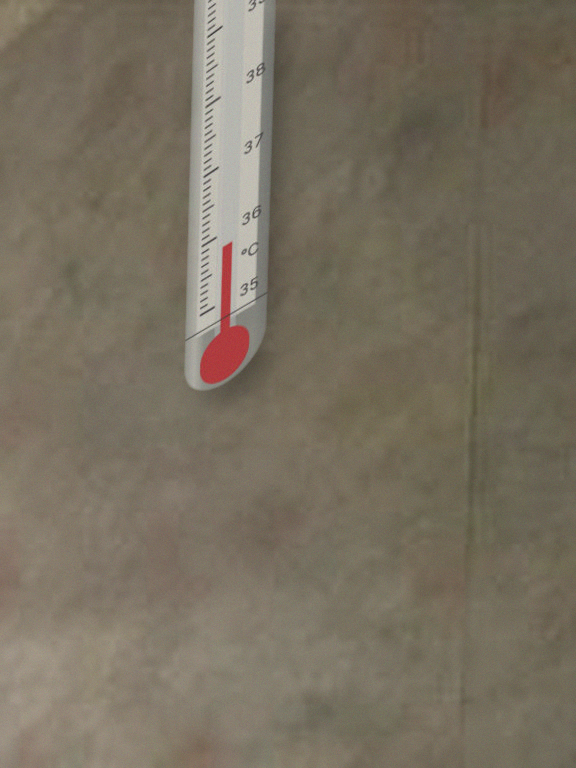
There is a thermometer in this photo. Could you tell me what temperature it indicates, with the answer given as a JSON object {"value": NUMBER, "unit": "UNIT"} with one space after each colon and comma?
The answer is {"value": 35.8, "unit": "°C"}
